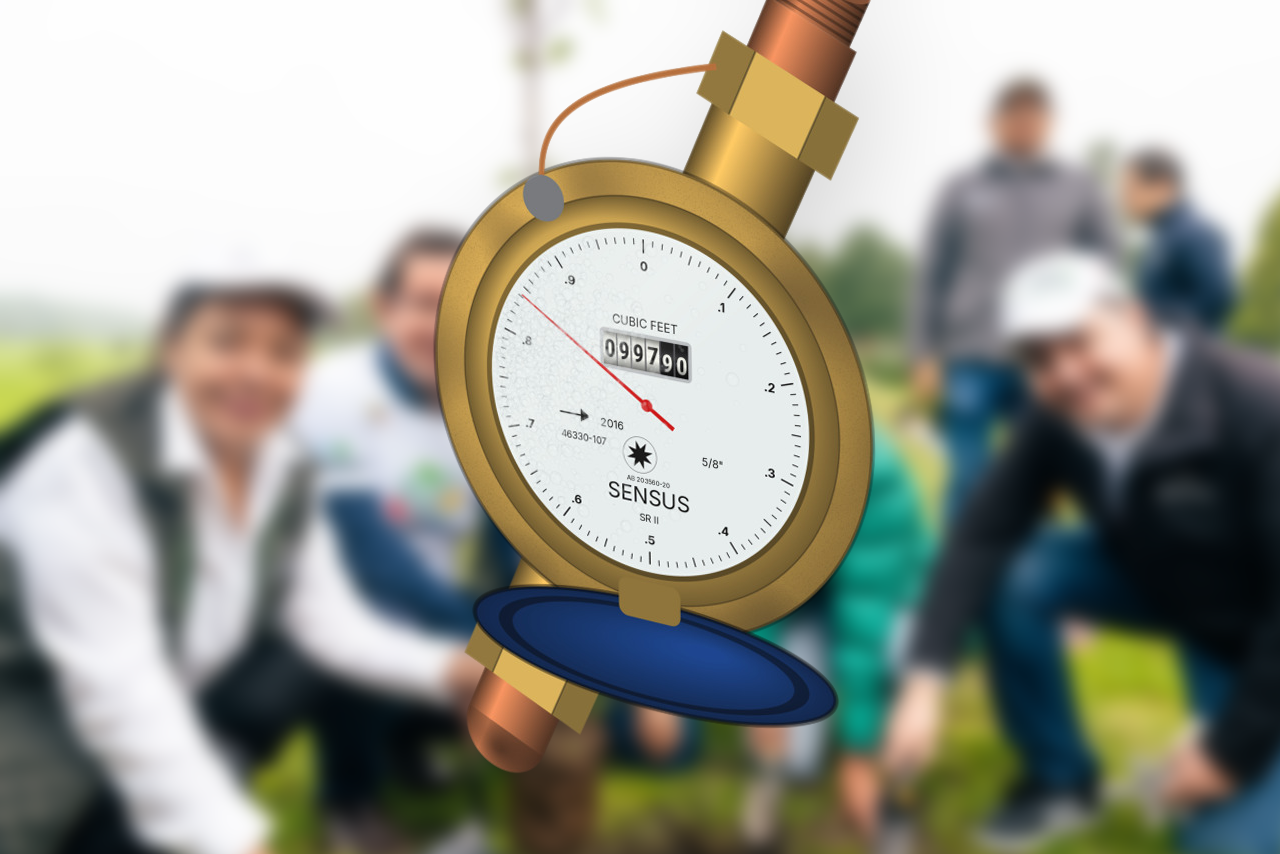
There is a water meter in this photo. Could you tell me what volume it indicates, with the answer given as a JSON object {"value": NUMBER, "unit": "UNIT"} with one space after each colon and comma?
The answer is {"value": 99789.84, "unit": "ft³"}
